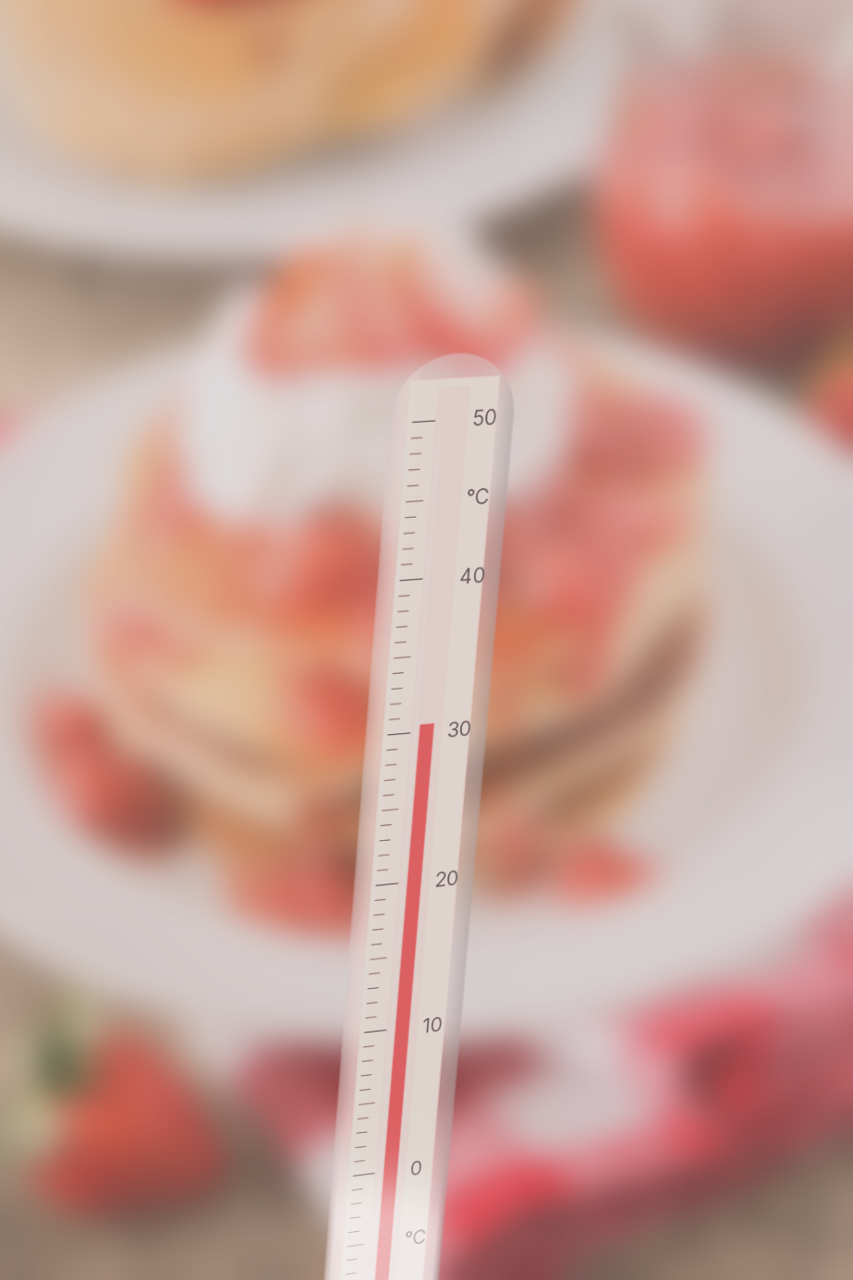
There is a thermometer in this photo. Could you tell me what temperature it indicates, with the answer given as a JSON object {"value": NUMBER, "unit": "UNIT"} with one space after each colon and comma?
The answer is {"value": 30.5, "unit": "°C"}
